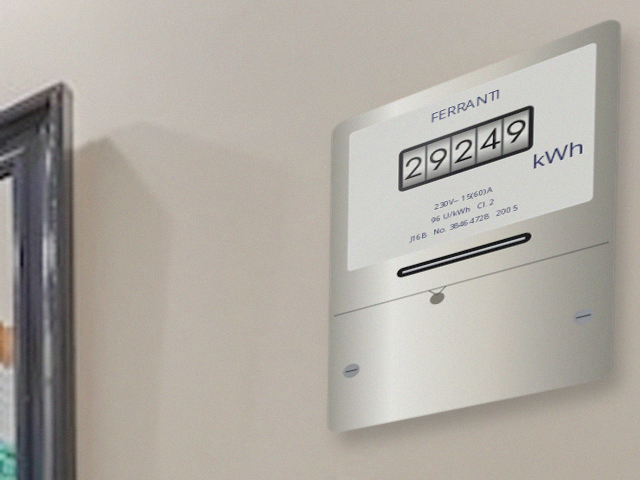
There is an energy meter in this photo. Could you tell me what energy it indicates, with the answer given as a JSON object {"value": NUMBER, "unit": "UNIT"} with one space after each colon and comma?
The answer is {"value": 29249, "unit": "kWh"}
